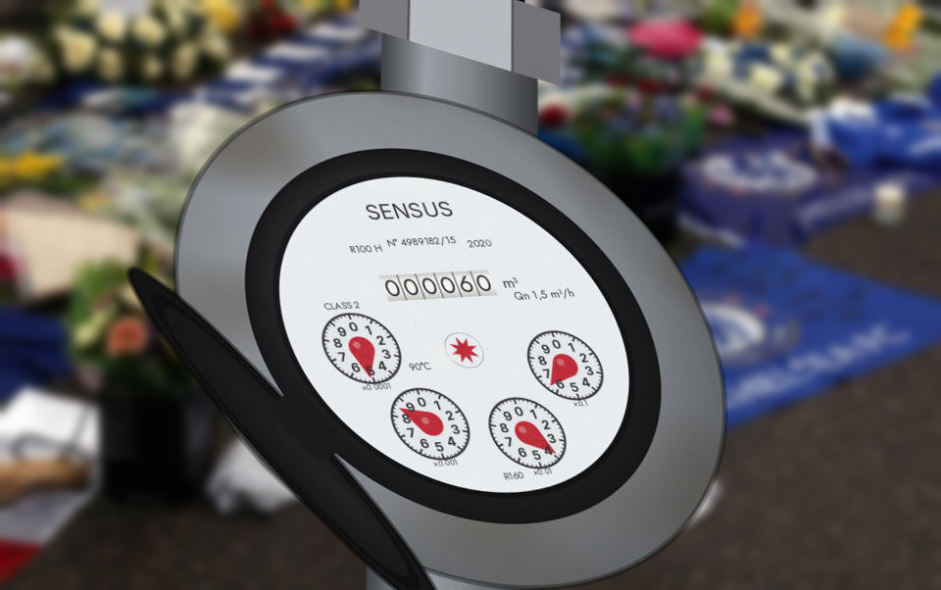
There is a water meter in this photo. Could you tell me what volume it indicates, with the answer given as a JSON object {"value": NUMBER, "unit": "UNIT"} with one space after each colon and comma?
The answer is {"value": 60.6385, "unit": "m³"}
